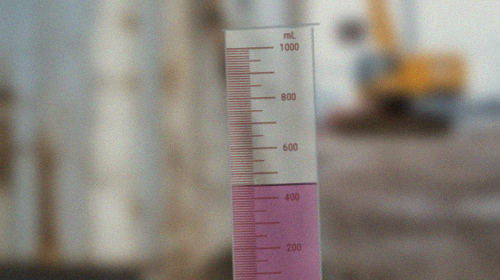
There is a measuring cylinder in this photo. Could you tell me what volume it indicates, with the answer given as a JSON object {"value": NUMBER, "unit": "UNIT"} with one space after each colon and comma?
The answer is {"value": 450, "unit": "mL"}
